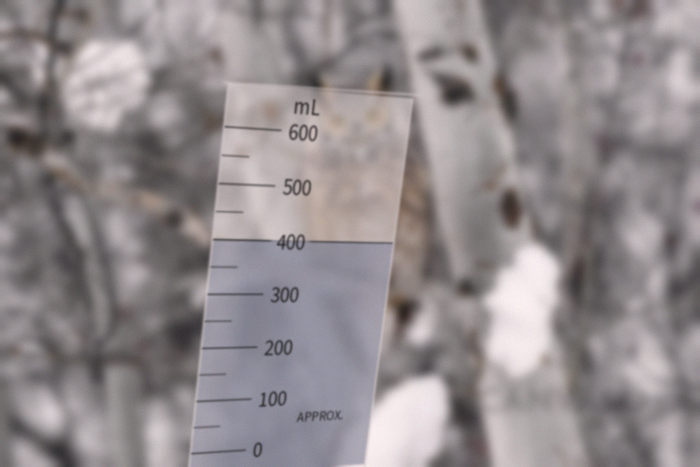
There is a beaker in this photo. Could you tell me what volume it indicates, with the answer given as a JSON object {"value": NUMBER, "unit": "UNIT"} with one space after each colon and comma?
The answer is {"value": 400, "unit": "mL"}
